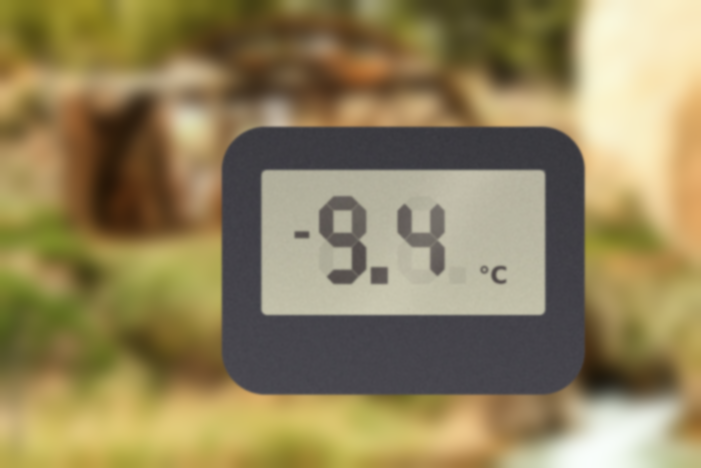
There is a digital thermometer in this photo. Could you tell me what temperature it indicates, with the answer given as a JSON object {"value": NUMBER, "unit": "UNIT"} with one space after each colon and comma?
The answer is {"value": -9.4, "unit": "°C"}
